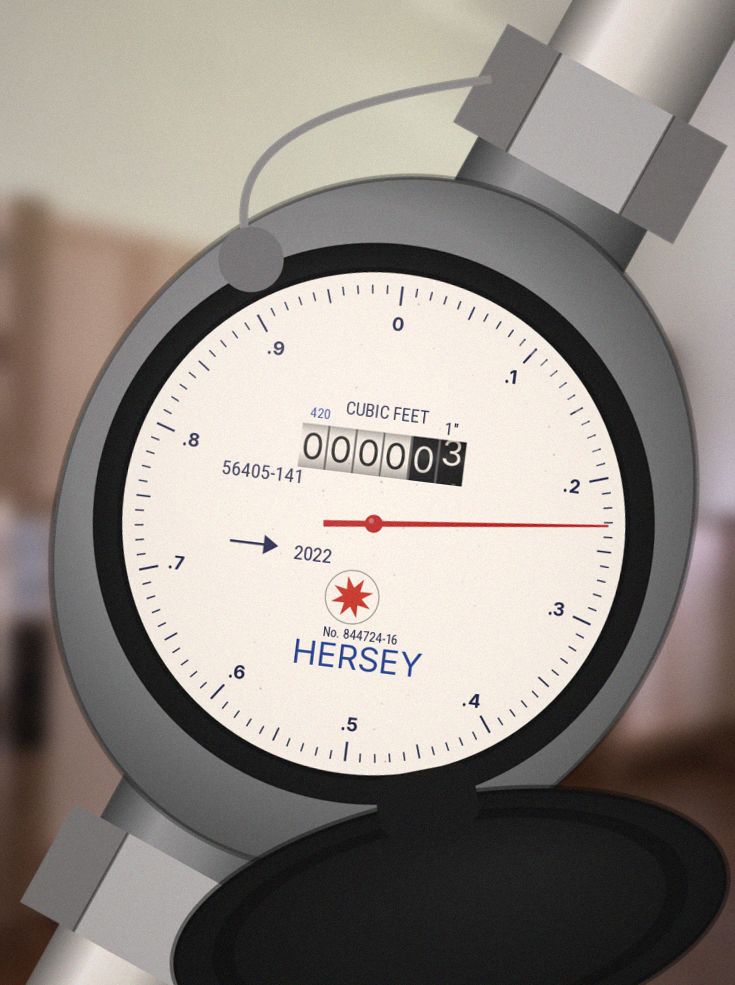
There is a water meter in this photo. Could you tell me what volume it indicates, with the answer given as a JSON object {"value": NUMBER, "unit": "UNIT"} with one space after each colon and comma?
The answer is {"value": 3.23, "unit": "ft³"}
